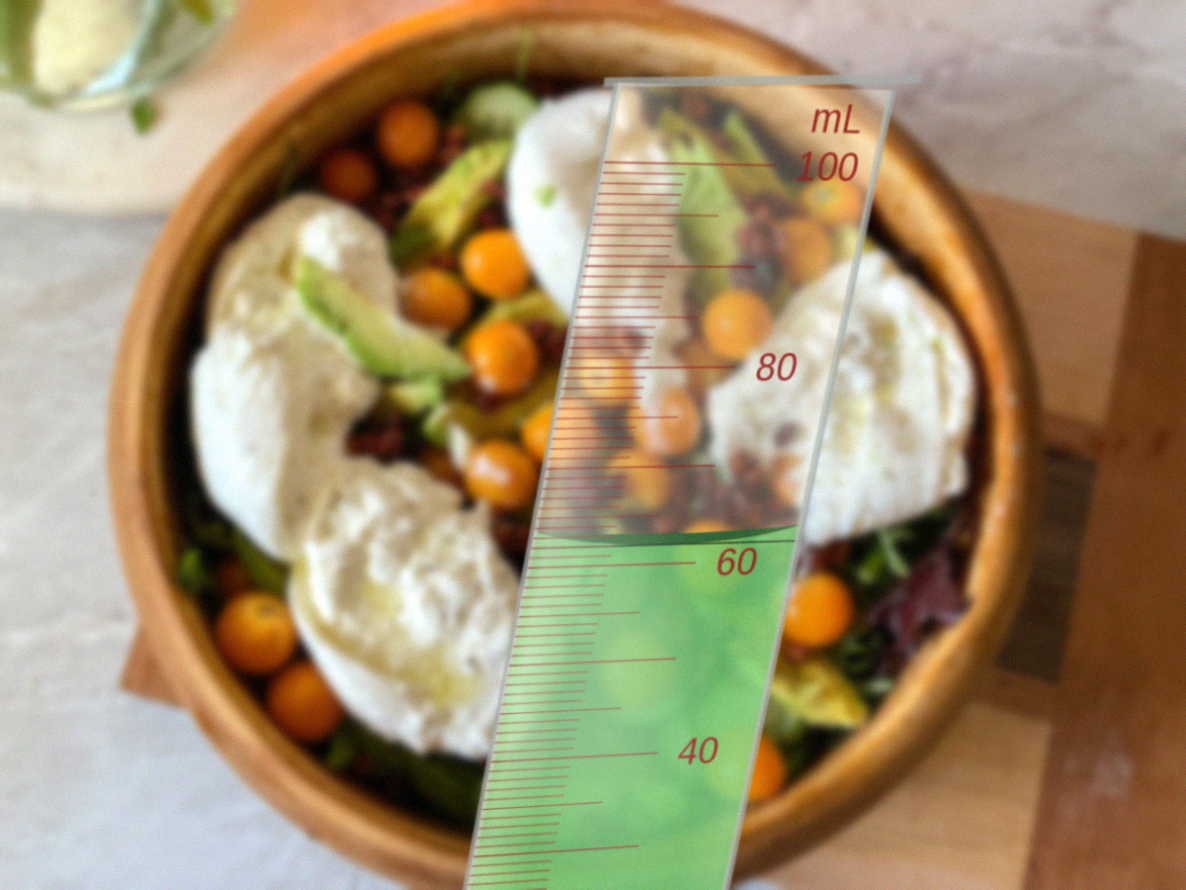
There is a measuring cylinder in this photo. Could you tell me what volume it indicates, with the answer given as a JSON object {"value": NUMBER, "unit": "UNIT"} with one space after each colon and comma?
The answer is {"value": 62, "unit": "mL"}
